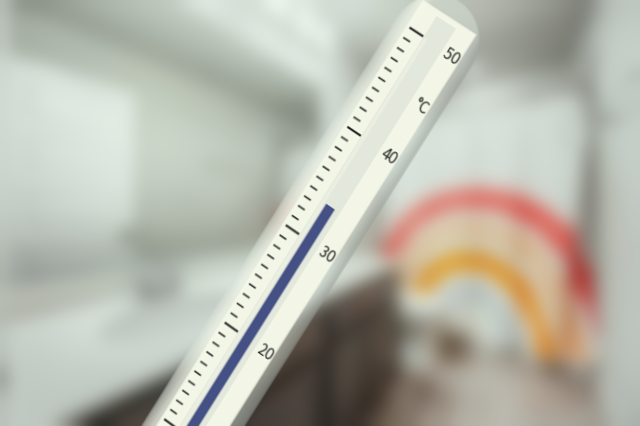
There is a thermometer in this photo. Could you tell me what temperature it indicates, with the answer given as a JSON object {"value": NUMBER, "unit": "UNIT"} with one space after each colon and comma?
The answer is {"value": 33.5, "unit": "°C"}
